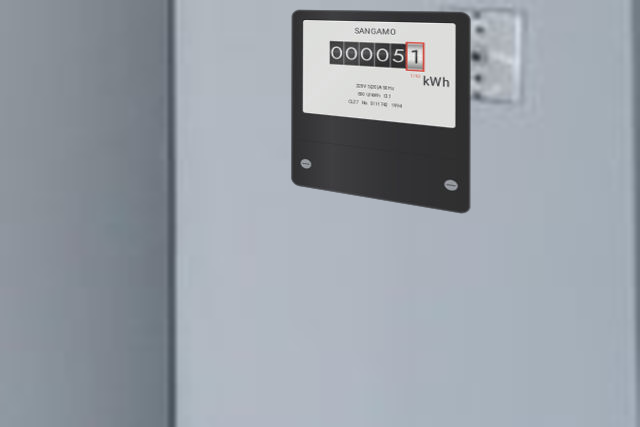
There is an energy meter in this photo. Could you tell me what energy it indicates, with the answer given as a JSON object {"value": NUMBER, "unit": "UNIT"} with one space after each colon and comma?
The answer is {"value": 5.1, "unit": "kWh"}
